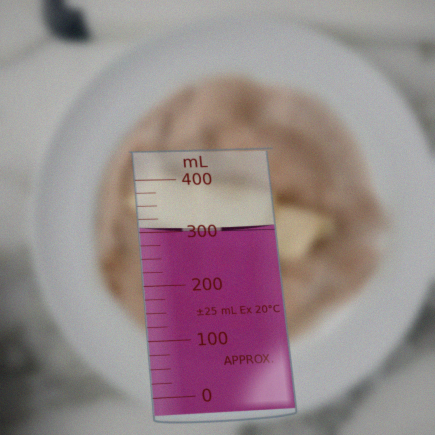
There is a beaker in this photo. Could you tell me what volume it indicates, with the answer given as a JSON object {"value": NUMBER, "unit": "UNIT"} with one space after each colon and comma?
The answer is {"value": 300, "unit": "mL"}
